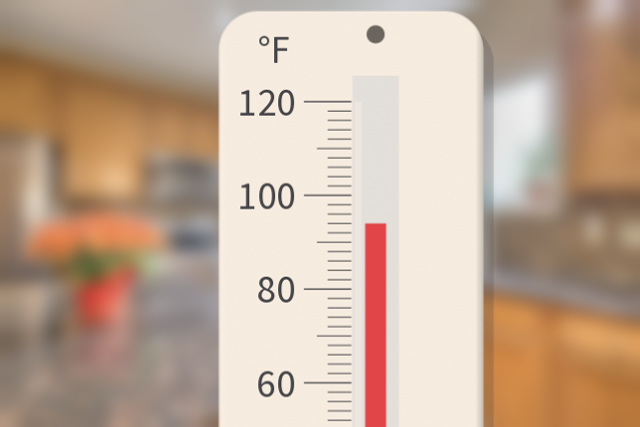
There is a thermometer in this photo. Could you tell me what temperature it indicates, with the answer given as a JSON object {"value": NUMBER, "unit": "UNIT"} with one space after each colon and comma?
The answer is {"value": 94, "unit": "°F"}
